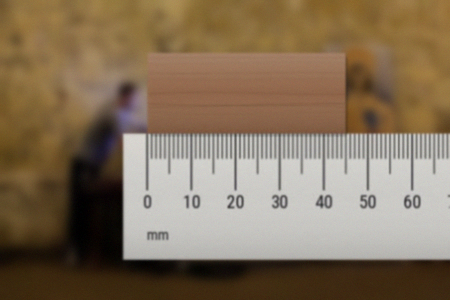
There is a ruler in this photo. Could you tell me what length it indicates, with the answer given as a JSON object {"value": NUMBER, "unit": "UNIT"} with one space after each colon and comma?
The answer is {"value": 45, "unit": "mm"}
